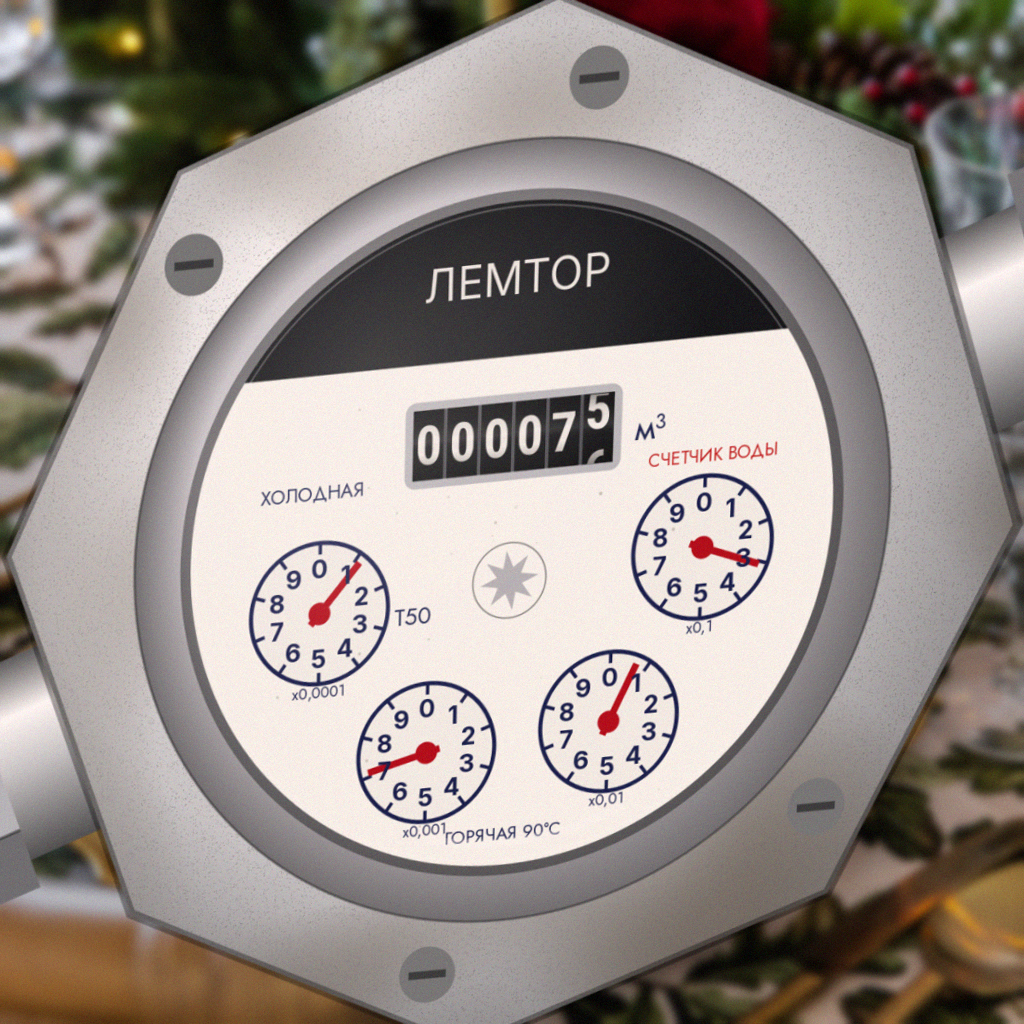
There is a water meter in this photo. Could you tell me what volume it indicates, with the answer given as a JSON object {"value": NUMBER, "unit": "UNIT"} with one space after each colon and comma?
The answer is {"value": 75.3071, "unit": "m³"}
